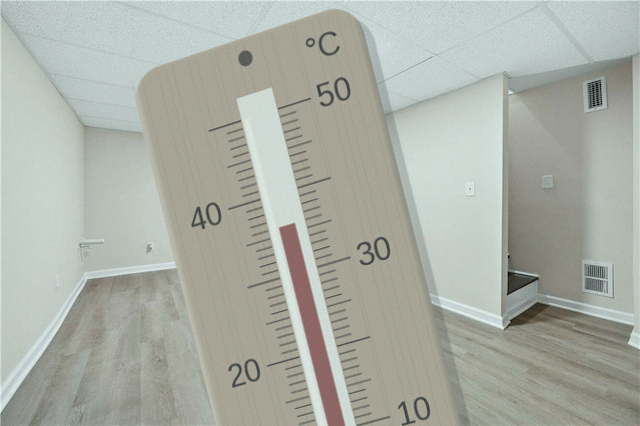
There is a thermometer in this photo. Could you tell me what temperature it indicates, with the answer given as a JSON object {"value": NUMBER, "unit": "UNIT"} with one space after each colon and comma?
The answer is {"value": 36, "unit": "°C"}
